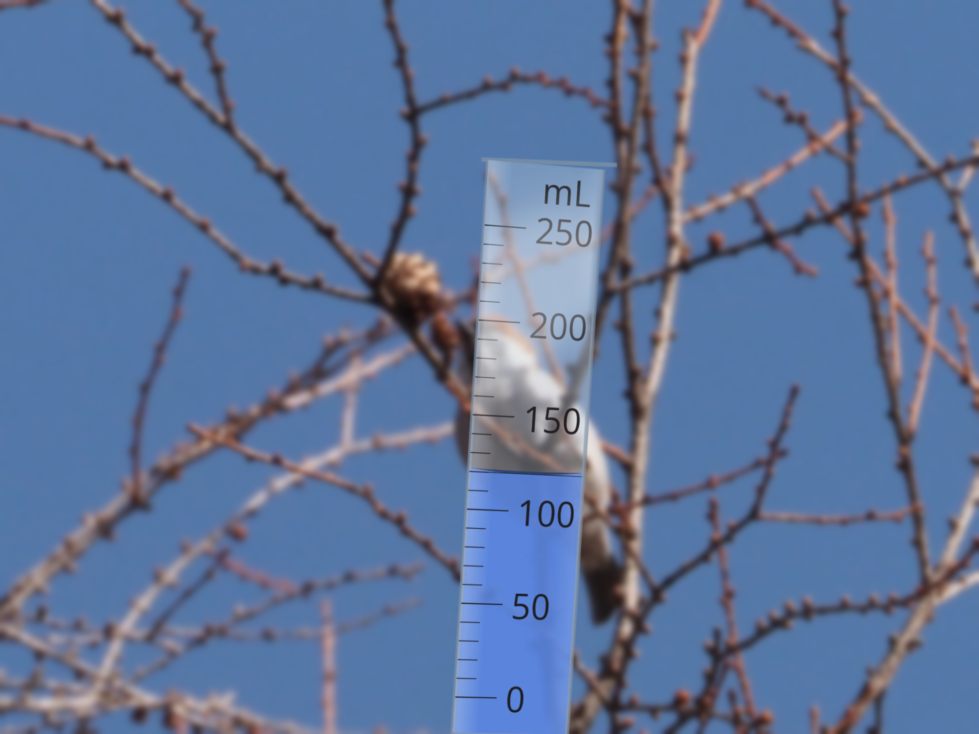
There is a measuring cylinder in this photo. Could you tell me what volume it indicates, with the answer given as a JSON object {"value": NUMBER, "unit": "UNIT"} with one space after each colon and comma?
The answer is {"value": 120, "unit": "mL"}
